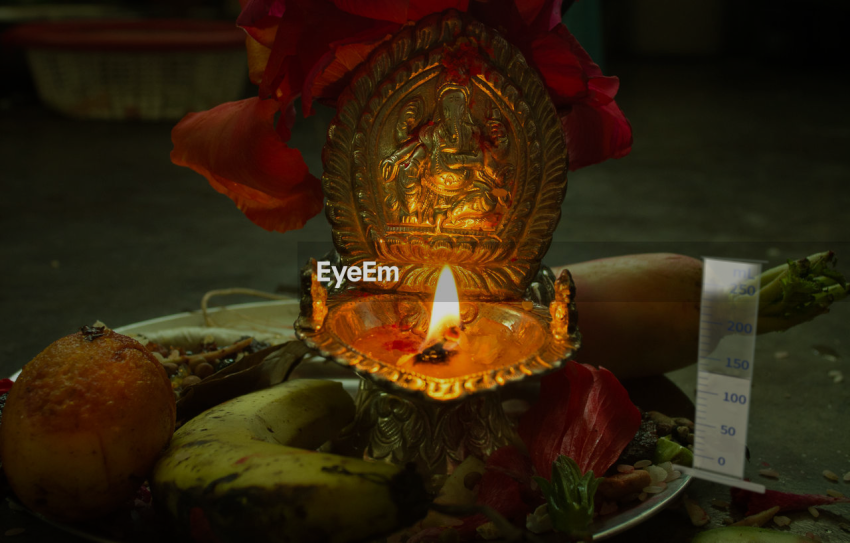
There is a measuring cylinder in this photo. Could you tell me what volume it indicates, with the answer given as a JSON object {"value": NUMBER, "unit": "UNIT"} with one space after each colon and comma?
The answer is {"value": 130, "unit": "mL"}
